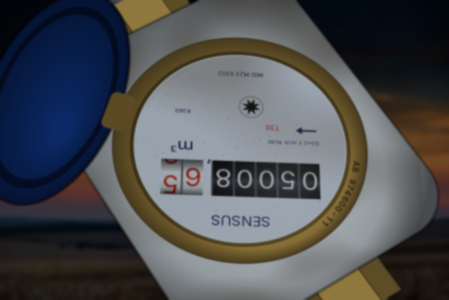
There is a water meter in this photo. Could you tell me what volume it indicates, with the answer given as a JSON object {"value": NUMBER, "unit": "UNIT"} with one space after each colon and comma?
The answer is {"value": 5008.65, "unit": "m³"}
